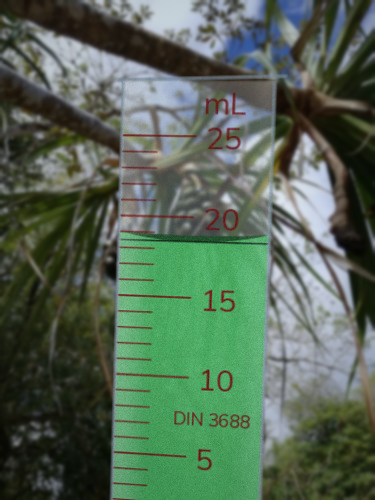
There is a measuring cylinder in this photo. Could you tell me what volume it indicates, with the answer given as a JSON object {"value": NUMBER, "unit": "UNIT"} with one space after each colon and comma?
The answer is {"value": 18.5, "unit": "mL"}
